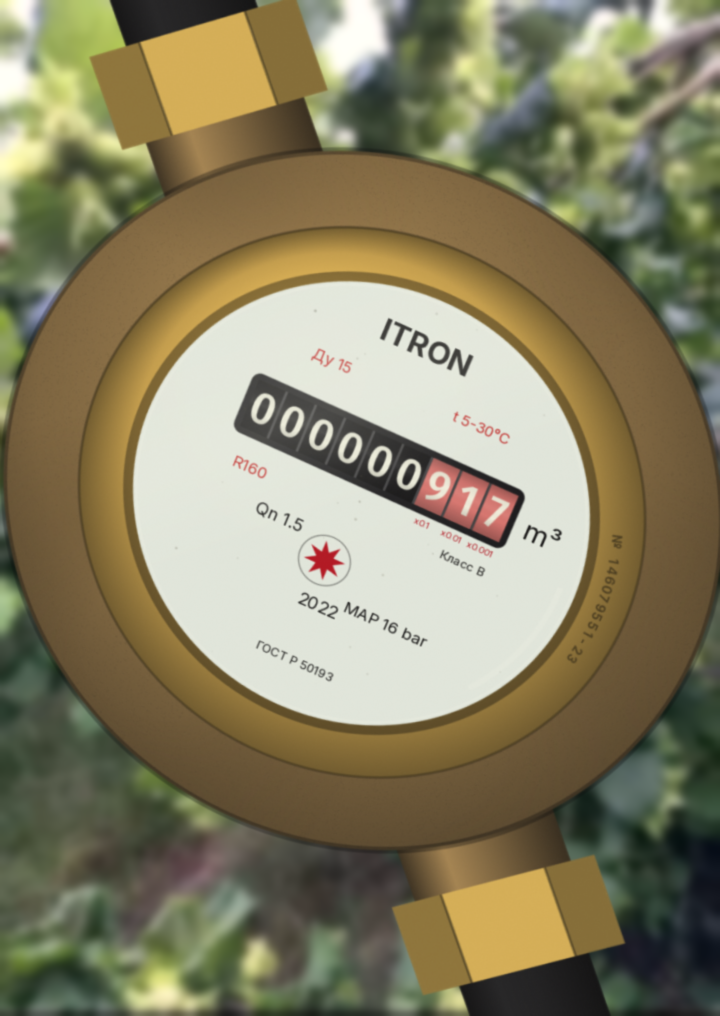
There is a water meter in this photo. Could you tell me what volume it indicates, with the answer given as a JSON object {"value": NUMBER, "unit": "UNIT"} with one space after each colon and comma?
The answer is {"value": 0.917, "unit": "m³"}
